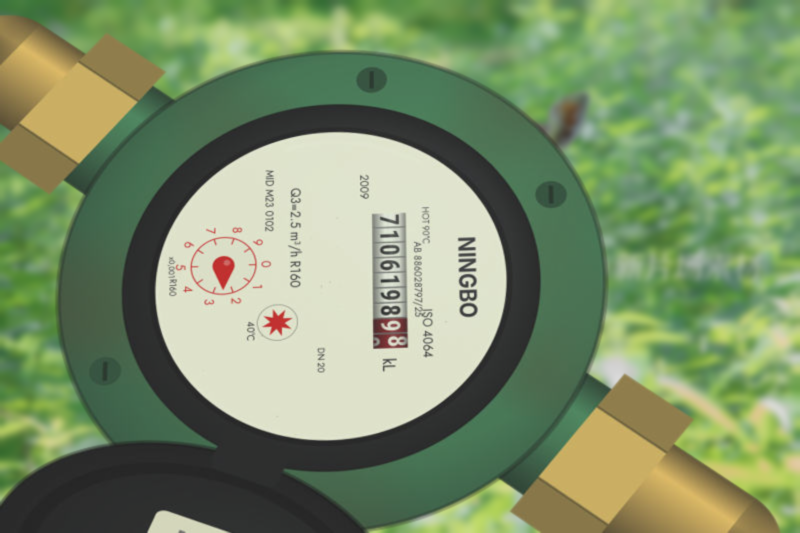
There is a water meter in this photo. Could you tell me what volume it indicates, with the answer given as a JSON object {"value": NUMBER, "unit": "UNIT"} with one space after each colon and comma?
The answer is {"value": 7106198.982, "unit": "kL"}
